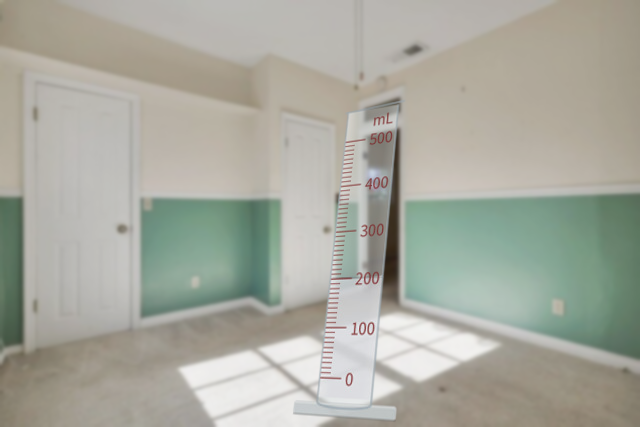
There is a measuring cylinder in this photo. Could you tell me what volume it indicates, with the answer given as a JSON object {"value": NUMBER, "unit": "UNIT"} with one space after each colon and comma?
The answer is {"value": 200, "unit": "mL"}
